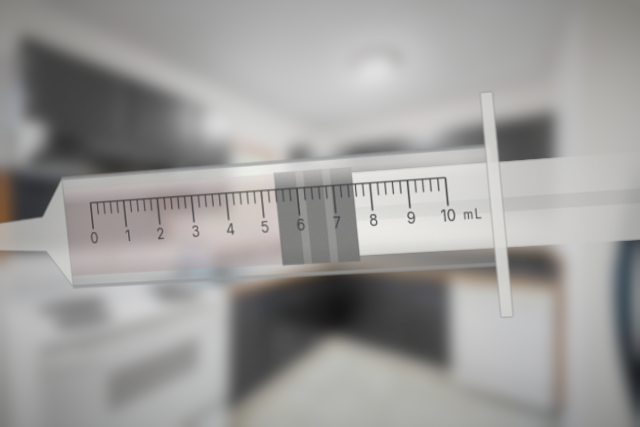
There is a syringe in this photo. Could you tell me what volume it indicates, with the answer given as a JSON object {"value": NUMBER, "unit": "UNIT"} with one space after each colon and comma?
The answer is {"value": 5.4, "unit": "mL"}
